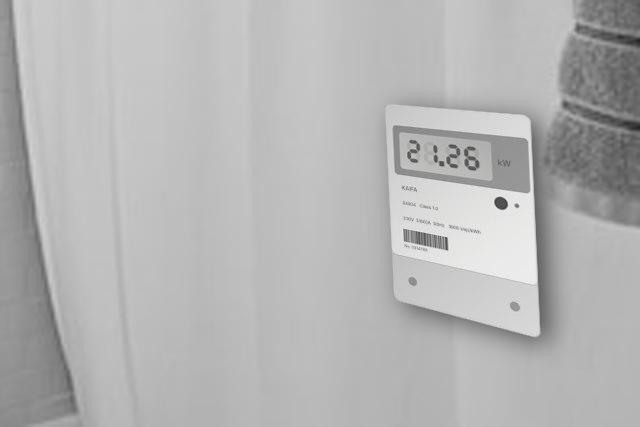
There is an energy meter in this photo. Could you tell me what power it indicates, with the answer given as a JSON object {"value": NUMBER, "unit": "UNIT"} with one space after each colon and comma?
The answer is {"value": 21.26, "unit": "kW"}
